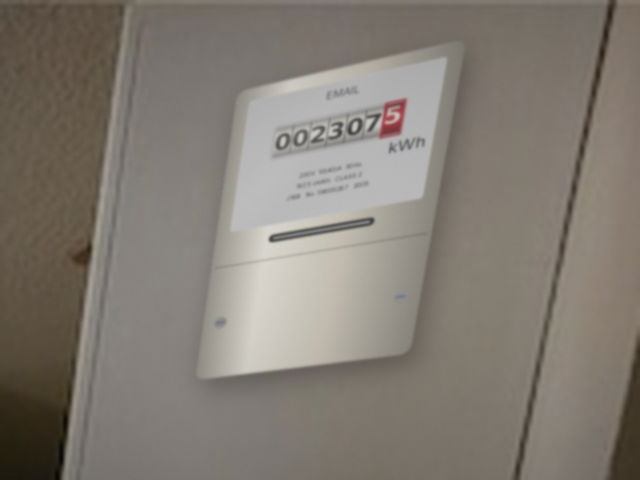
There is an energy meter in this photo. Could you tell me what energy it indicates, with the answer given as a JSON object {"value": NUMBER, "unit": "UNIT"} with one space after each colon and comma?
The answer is {"value": 2307.5, "unit": "kWh"}
